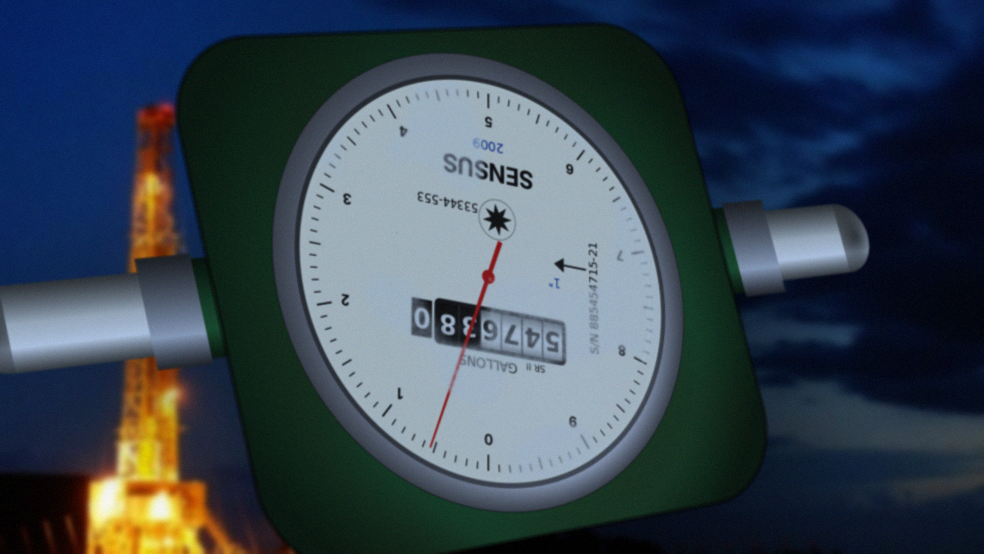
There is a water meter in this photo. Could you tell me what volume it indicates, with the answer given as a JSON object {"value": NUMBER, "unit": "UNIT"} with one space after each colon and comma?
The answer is {"value": 5476380.5, "unit": "gal"}
